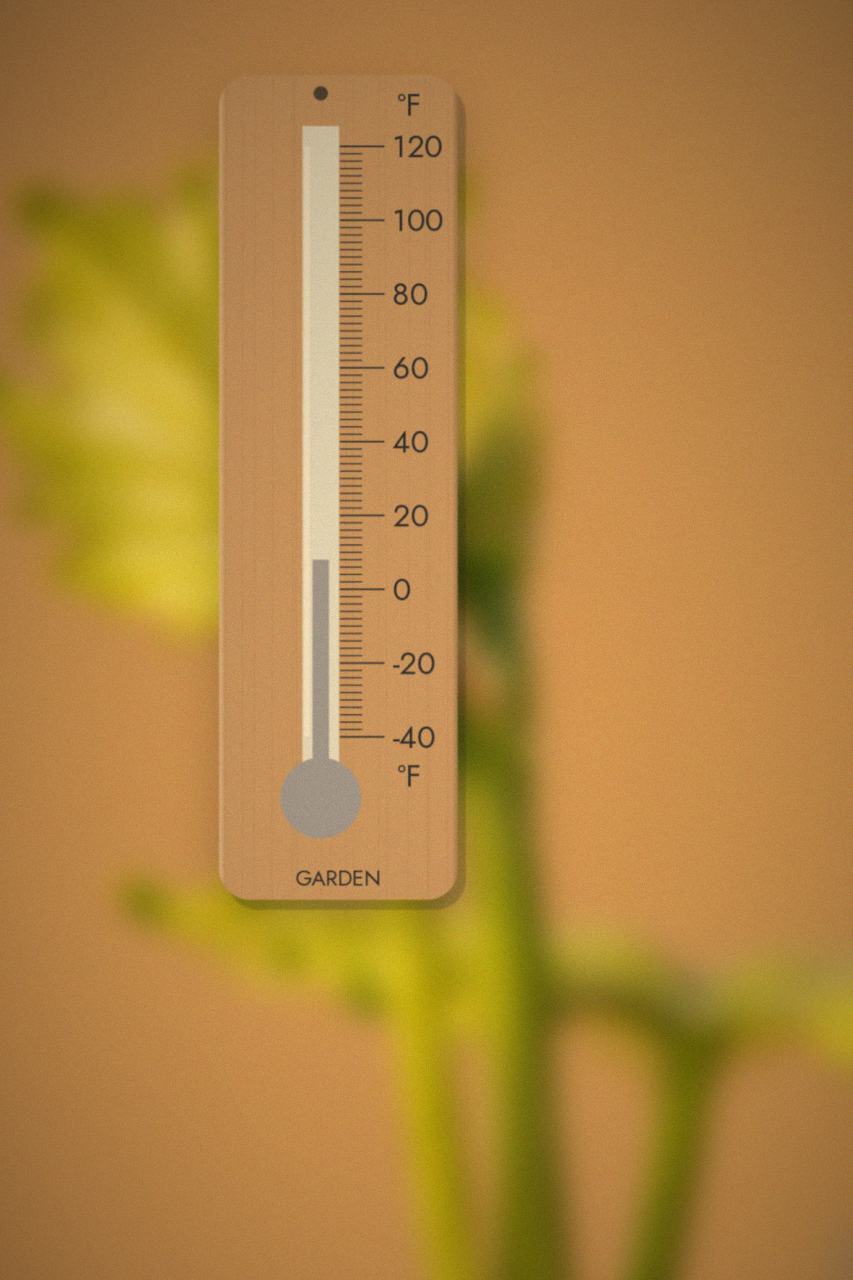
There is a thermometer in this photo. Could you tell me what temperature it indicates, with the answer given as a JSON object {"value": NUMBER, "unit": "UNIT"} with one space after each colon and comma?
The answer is {"value": 8, "unit": "°F"}
